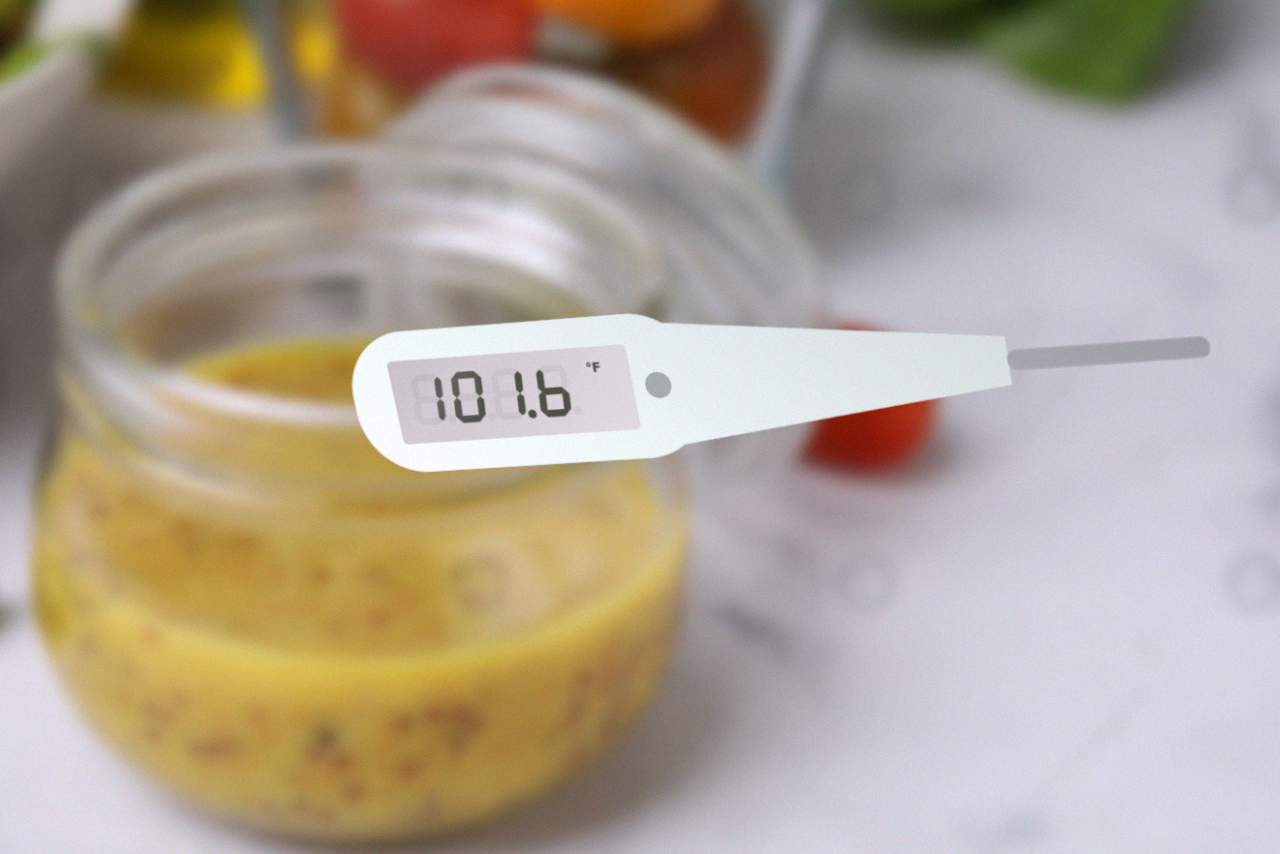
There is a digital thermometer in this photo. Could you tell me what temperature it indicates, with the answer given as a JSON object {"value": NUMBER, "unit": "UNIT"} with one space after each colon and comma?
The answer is {"value": 101.6, "unit": "°F"}
